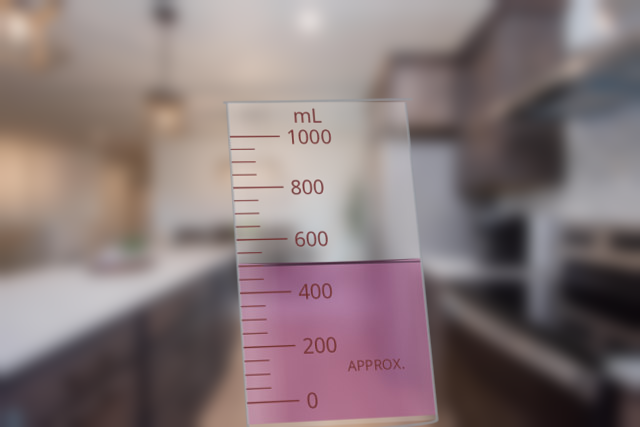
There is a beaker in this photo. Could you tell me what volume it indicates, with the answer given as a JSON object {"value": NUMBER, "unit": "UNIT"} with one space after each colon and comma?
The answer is {"value": 500, "unit": "mL"}
